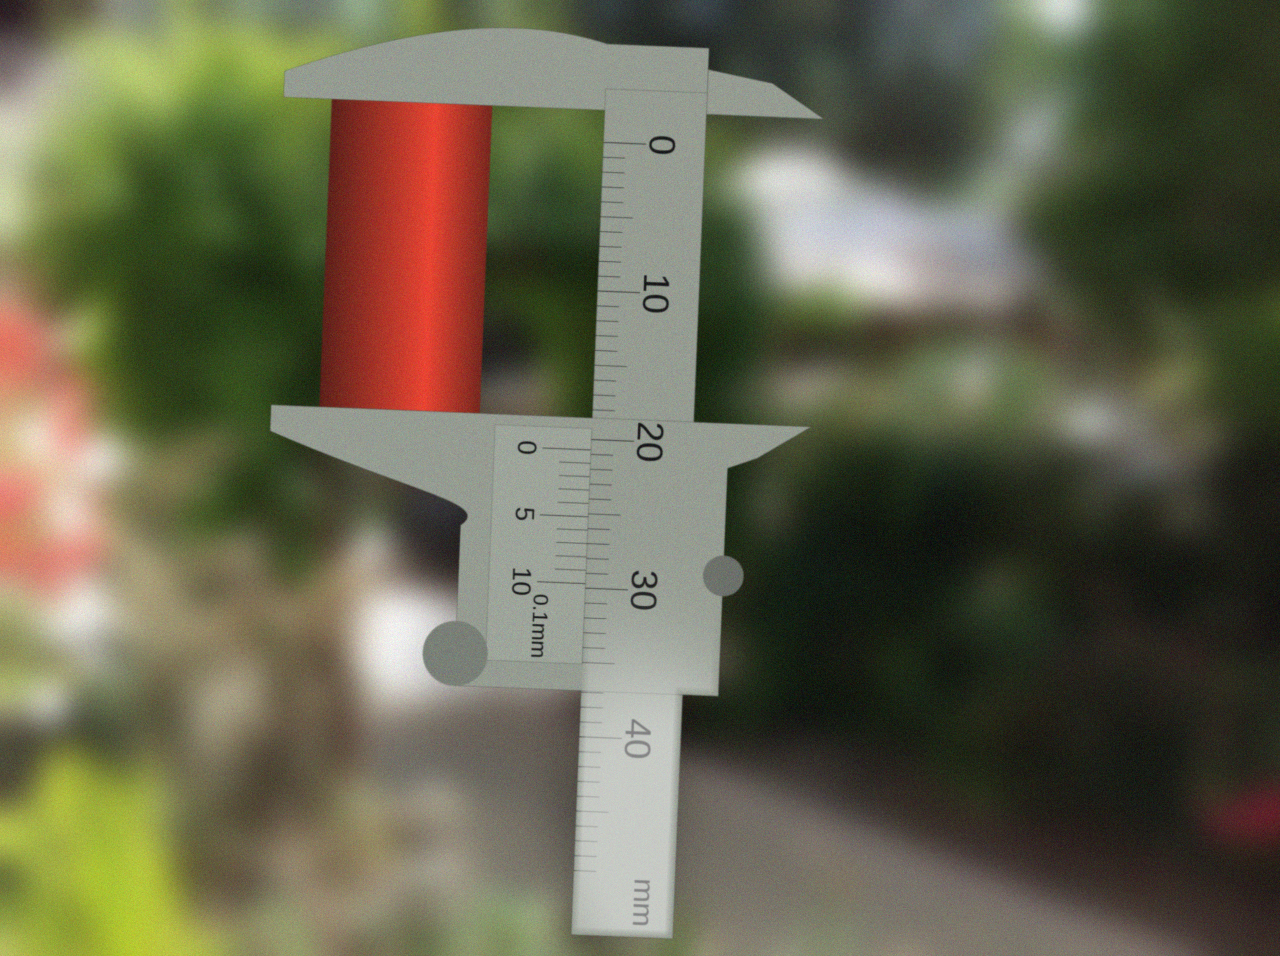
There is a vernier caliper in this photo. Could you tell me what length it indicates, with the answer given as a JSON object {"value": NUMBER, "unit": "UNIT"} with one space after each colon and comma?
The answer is {"value": 20.7, "unit": "mm"}
